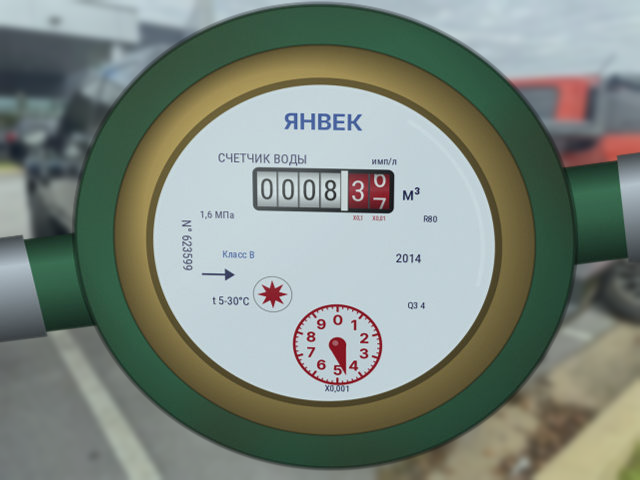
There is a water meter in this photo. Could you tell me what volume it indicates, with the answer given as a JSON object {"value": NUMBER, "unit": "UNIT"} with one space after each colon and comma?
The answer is {"value": 8.364, "unit": "m³"}
